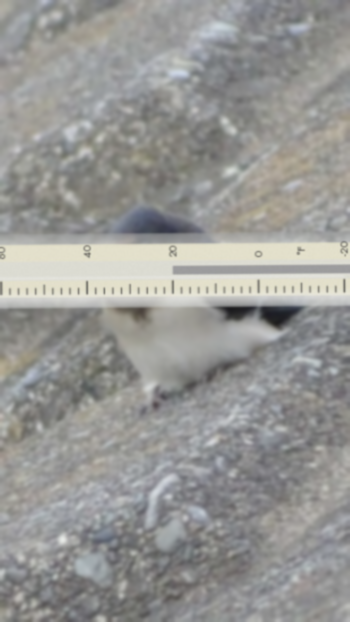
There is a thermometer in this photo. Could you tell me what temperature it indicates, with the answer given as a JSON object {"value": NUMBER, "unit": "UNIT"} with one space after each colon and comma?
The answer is {"value": 20, "unit": "°F"}
